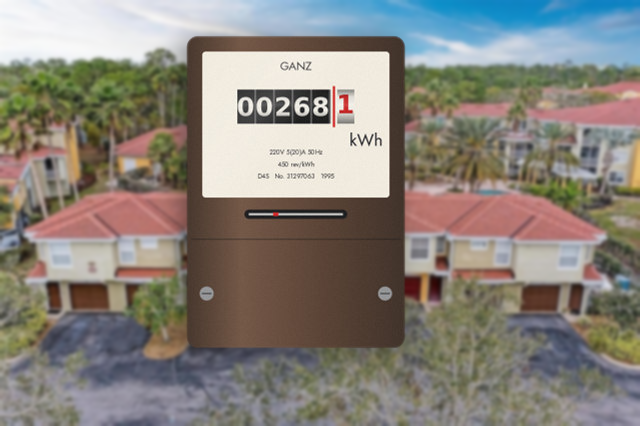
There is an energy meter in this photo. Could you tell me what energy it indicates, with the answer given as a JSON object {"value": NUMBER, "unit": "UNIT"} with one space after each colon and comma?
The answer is {"value": 268.1, "unit": "kWh"}
